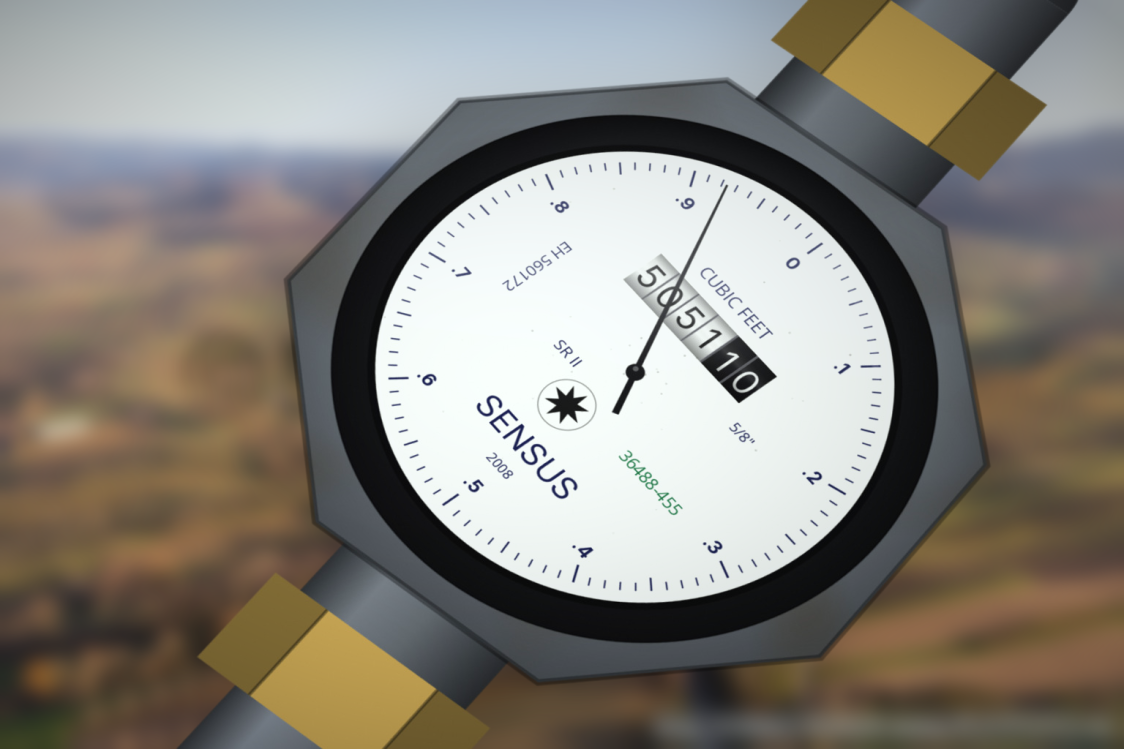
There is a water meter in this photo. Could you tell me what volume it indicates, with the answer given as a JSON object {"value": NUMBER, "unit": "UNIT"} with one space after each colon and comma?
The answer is {"value": 505109.92, "unit": "ft³"}
